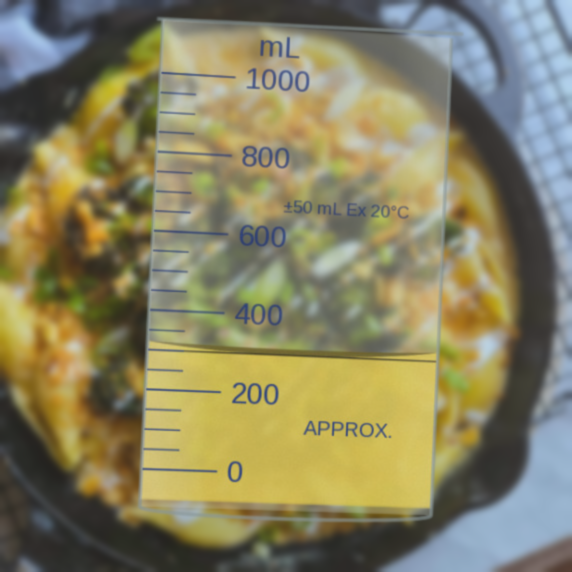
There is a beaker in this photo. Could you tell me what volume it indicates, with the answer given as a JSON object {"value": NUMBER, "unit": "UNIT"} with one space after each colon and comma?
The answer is {"value": 300, "unit": "mL"}
